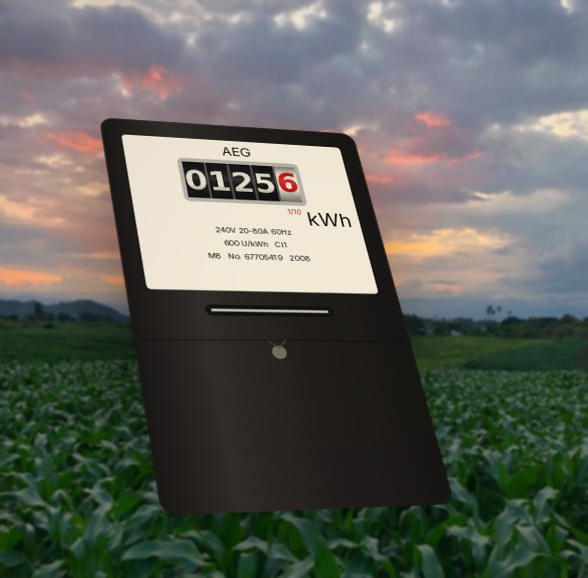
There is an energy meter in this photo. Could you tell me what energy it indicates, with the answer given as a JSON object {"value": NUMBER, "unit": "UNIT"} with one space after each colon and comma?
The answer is {"value": 125.6, "unit": "kWh"}
